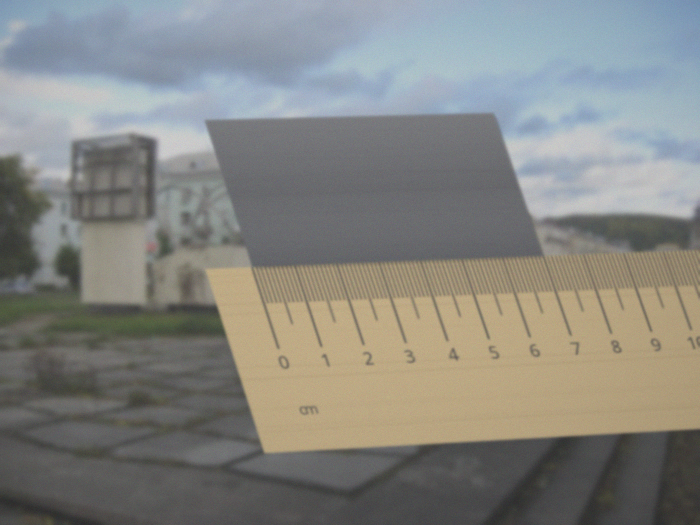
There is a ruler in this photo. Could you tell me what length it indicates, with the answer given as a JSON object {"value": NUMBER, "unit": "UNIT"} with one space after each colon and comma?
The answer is {"value": 7, "unit": "cm"}
